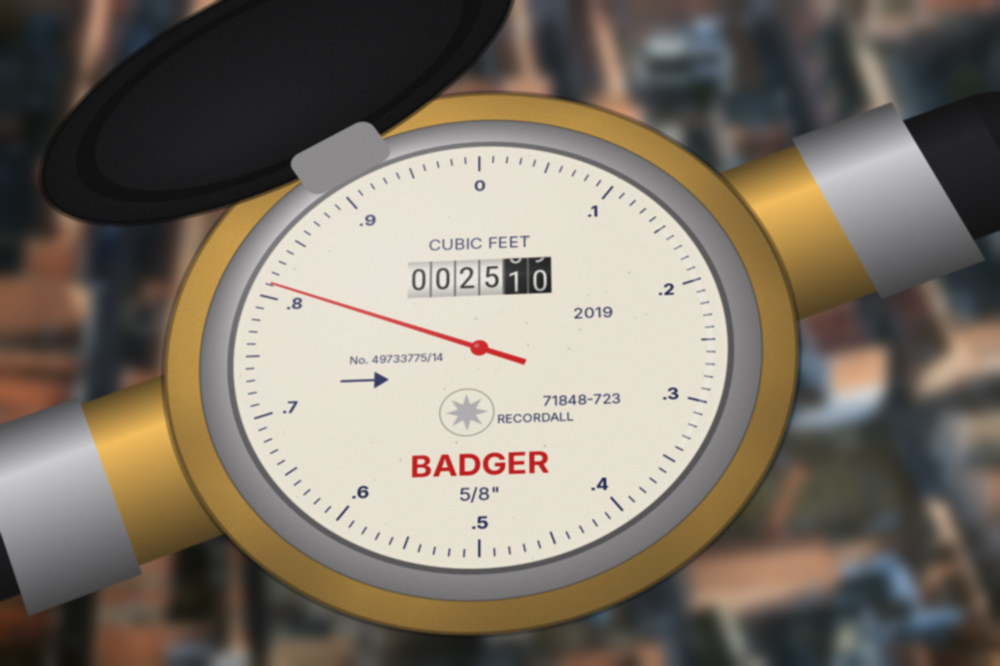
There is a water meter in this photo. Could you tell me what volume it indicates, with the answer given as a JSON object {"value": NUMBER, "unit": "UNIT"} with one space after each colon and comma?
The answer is {"value": 2509.81, "unit": "ft³"}
